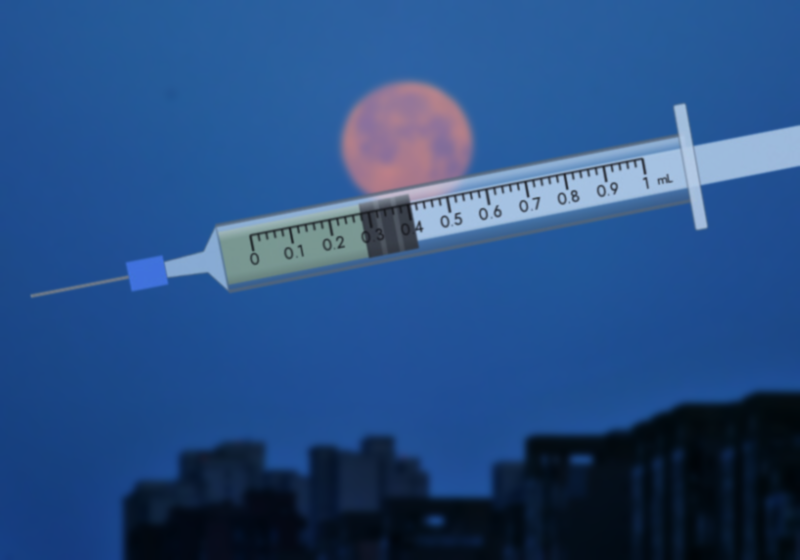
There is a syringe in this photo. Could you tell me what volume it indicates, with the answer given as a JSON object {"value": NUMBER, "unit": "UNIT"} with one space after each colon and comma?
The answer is {"value": 0.28, "unit": "mL"}
